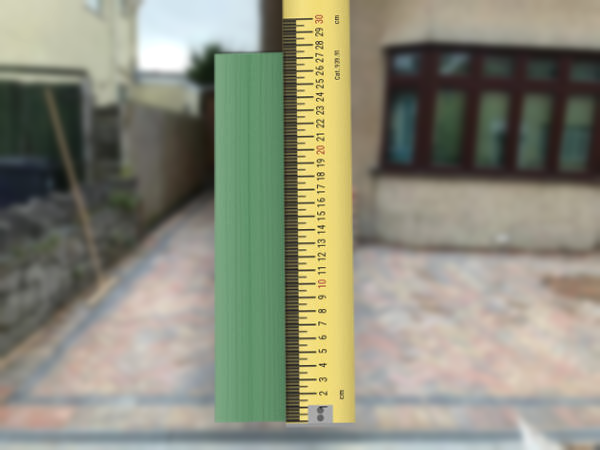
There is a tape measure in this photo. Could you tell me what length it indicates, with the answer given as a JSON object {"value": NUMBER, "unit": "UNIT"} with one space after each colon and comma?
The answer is {"value": 27.5, "unit": "cm"}
